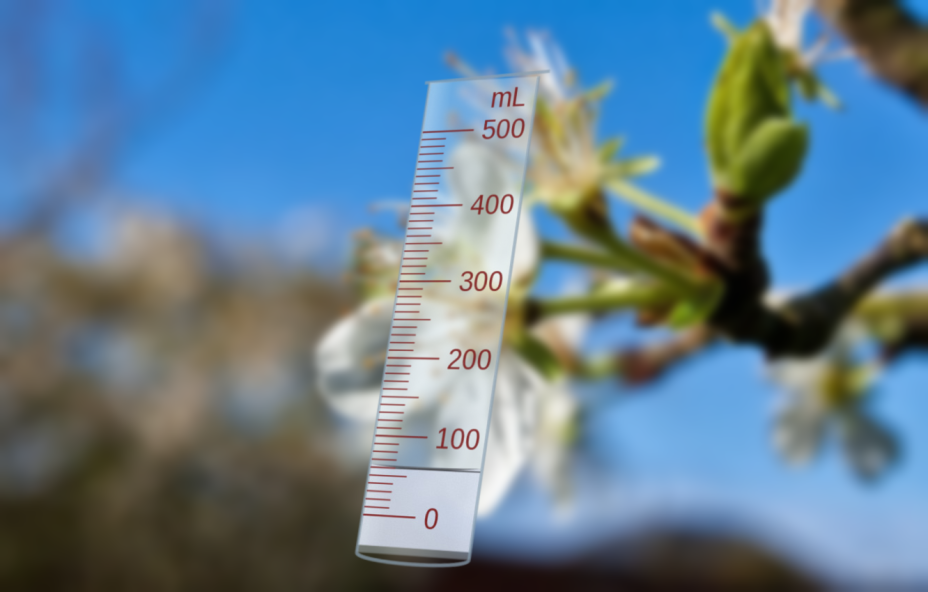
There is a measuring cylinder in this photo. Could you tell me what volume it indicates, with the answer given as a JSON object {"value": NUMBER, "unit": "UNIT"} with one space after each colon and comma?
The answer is {"value": 60, "unit": "mL"}
